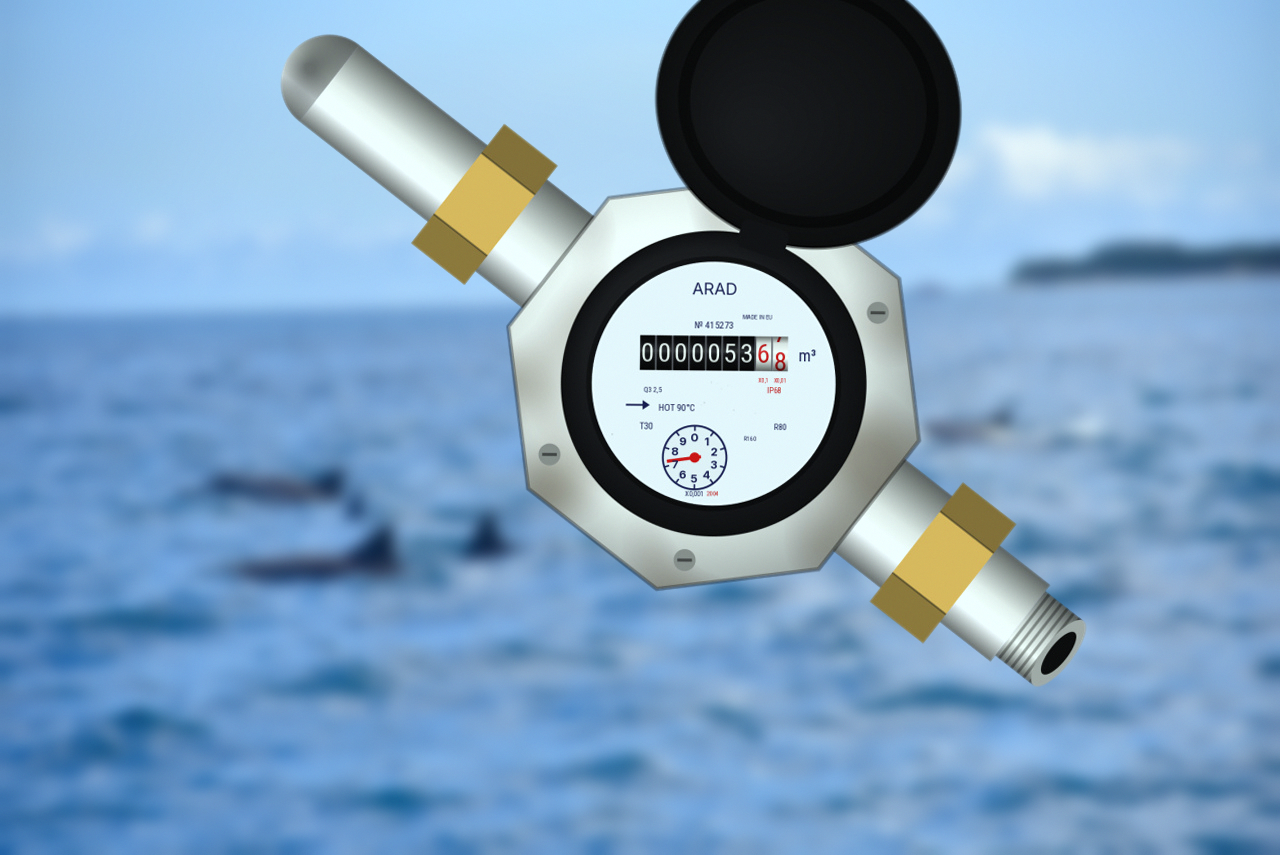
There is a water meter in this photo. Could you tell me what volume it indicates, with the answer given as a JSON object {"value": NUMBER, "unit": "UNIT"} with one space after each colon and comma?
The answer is {"value": 53.677, "unit": "m³"}
